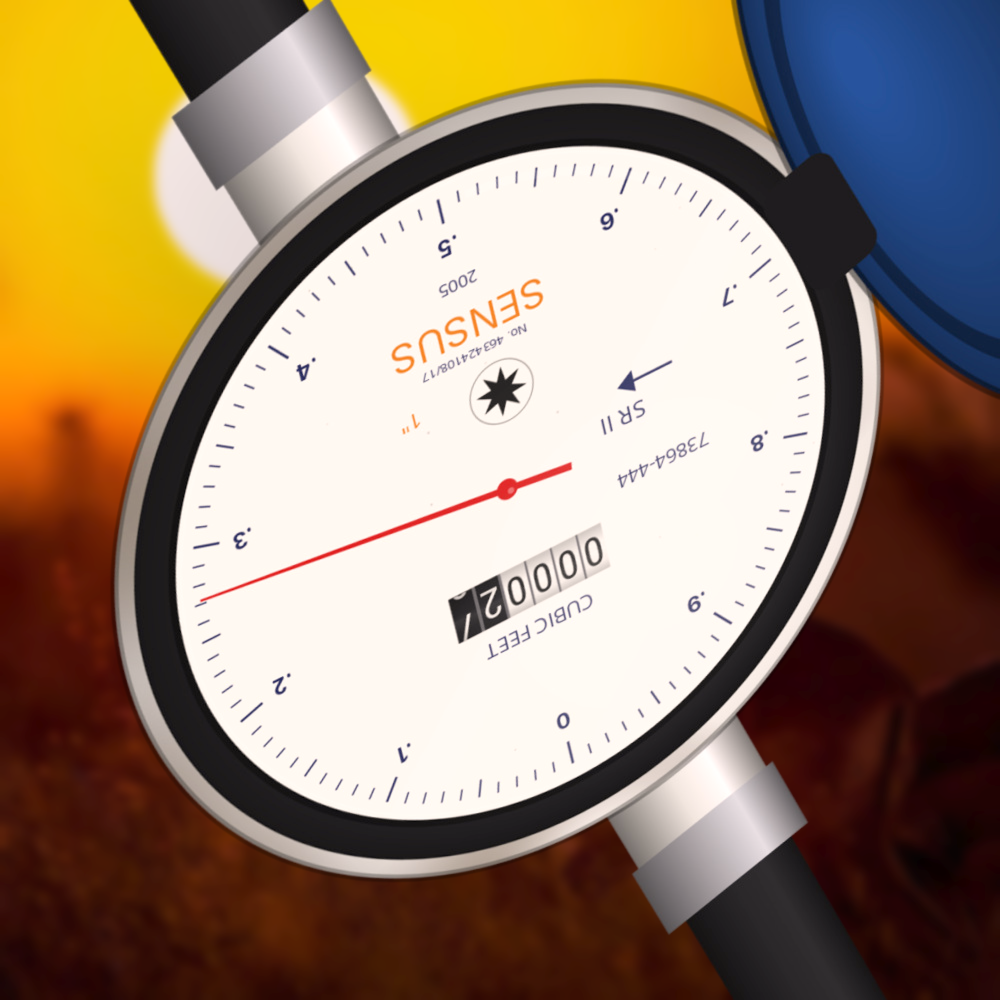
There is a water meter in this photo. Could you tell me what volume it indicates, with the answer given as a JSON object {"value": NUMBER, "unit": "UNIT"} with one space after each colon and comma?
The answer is {"value": 27.27, "unit": "ft³"}
